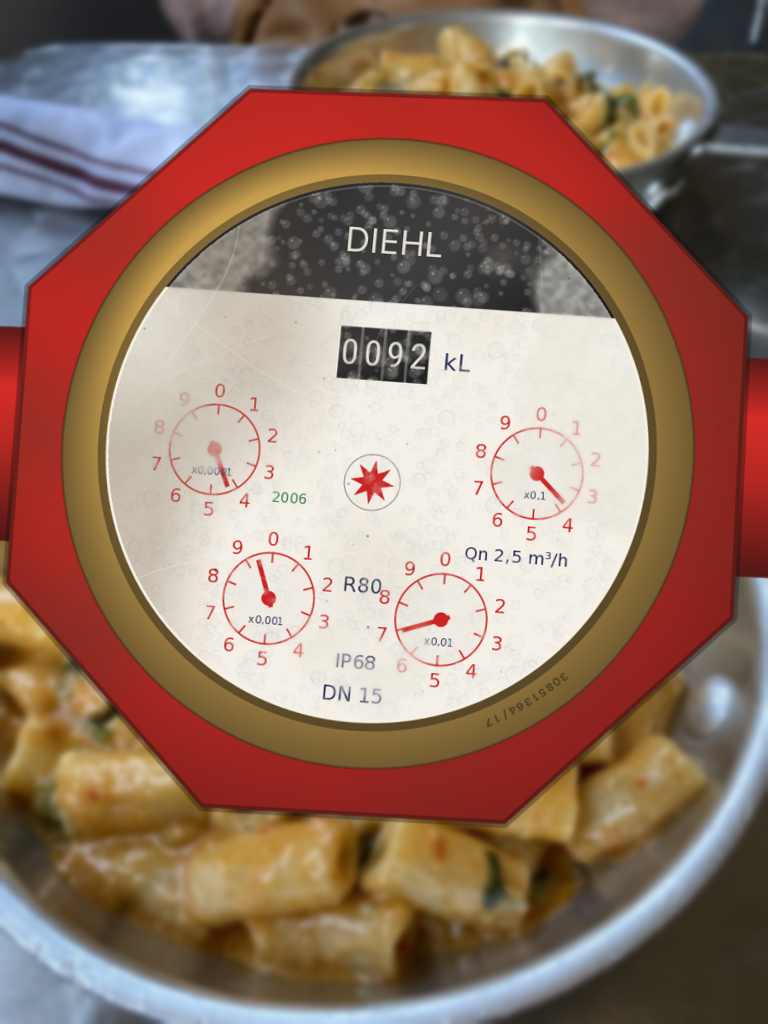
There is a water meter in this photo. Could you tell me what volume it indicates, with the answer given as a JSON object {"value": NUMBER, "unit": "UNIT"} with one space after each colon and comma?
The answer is {"value": 92.3694, "unit": "kL"}
